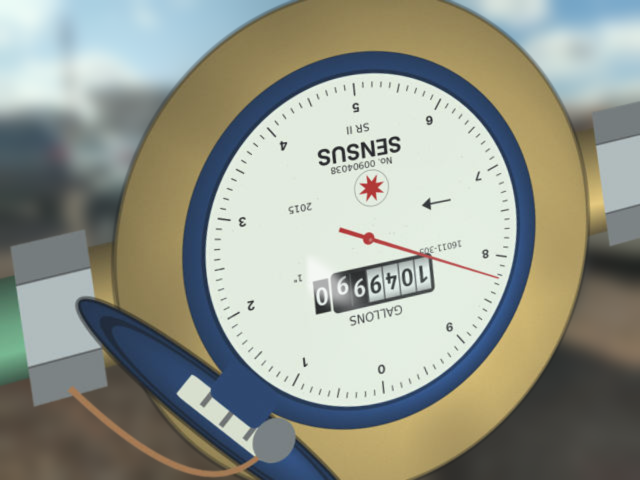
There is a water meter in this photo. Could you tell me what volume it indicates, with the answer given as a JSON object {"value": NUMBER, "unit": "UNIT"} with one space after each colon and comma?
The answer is {"value": 1049988.2, "unit": "gal"}
